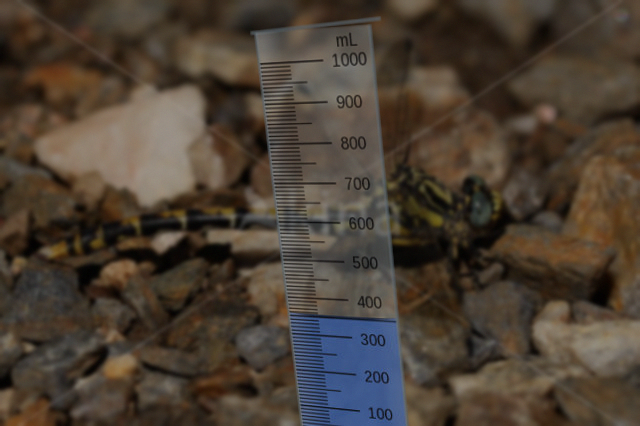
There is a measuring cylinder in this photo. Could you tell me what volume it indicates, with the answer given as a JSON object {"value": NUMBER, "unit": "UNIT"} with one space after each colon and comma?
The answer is {"value": 350, "unit": "mL"}
